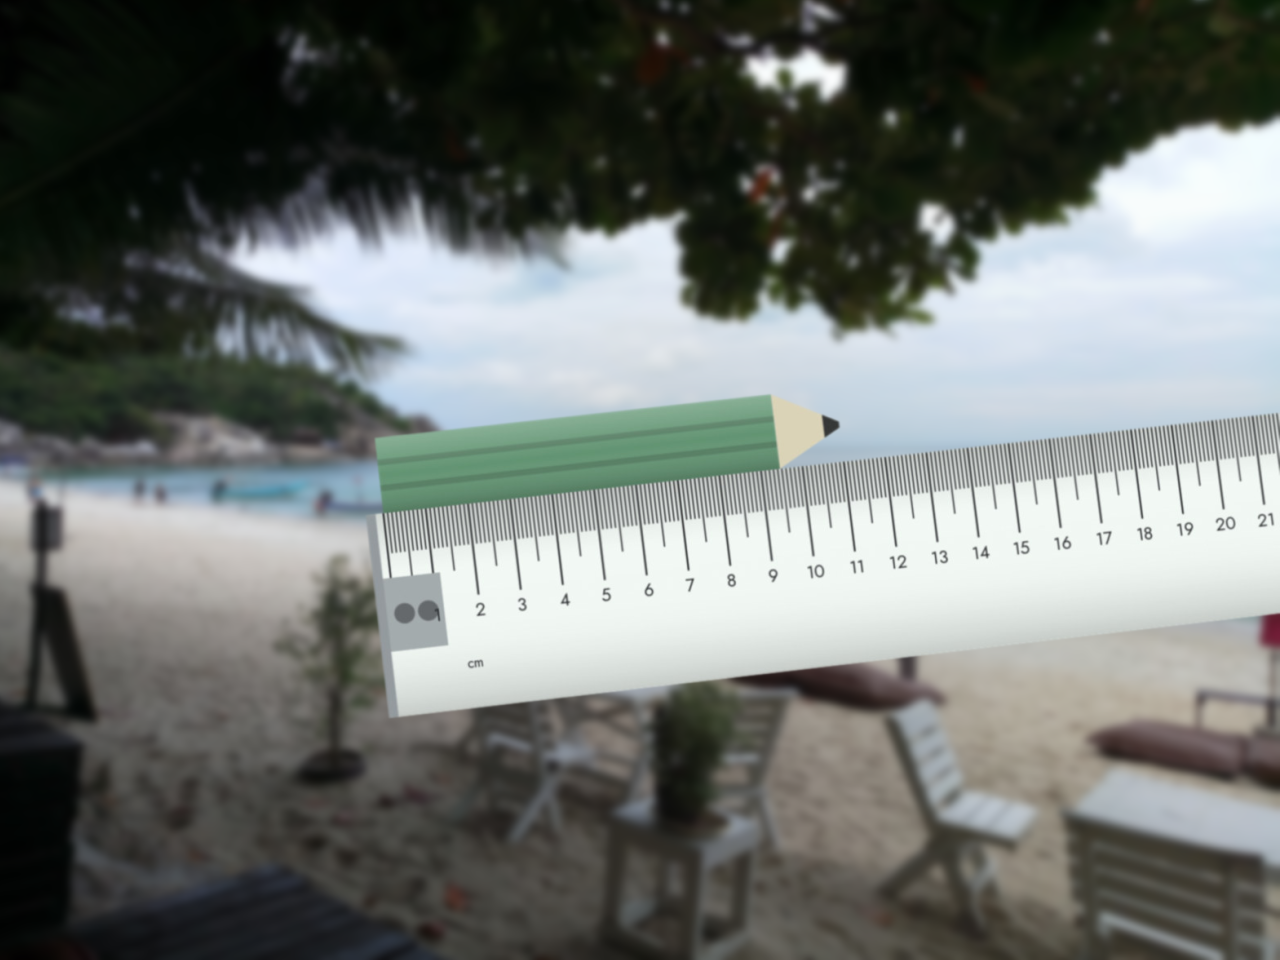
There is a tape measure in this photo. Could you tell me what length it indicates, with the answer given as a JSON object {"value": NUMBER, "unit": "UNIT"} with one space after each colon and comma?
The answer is {"value": 11, "unit": "cm"}
